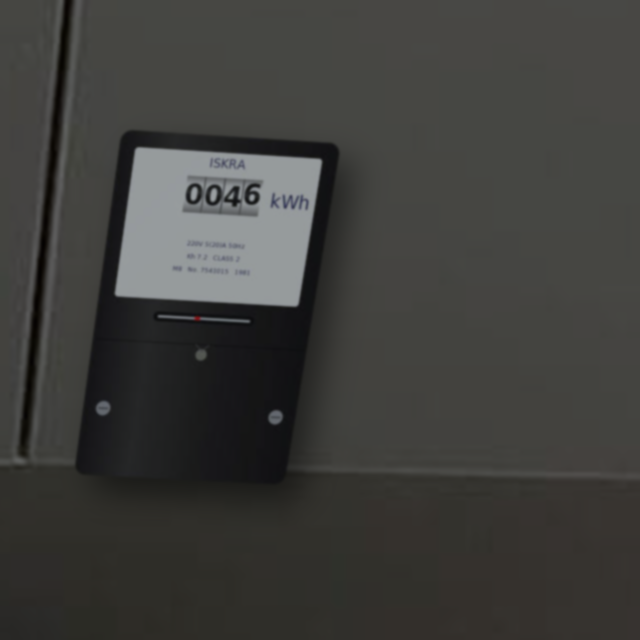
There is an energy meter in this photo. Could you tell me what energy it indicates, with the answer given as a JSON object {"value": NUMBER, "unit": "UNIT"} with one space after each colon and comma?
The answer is {"value": 46, "unit": "kWh"}
